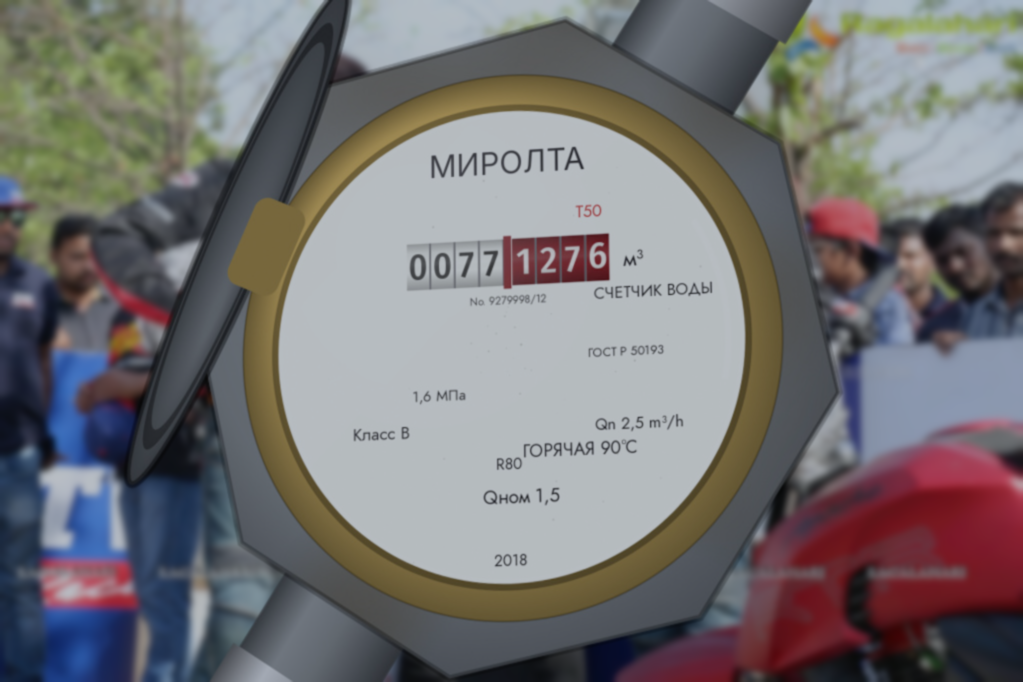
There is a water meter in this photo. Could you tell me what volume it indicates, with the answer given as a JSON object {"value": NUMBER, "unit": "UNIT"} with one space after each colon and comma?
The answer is {"value": 77.1276, "unit": "m³"}
